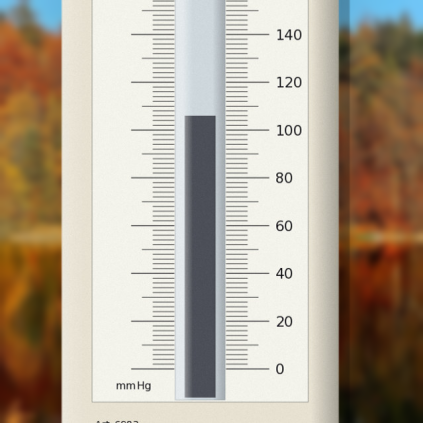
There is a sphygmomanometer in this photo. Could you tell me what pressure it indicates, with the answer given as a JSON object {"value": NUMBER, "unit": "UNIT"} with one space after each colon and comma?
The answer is {"value": 106, "unit": "mmHg"}
